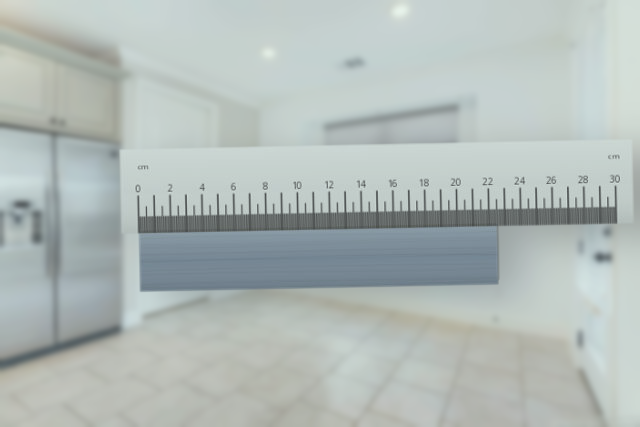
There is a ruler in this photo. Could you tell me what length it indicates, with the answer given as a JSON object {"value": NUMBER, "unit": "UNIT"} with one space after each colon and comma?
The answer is {"value": 22.5, "unit": "cm"}
